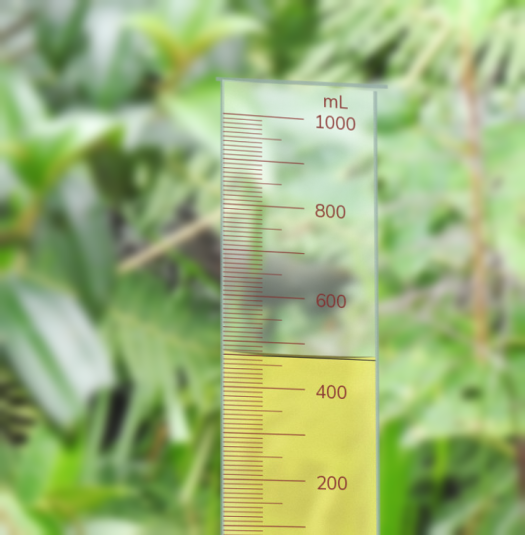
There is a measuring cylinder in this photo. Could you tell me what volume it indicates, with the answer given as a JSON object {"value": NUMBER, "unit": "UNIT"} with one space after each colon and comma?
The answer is {"value": 470, "unit": "mL"}
